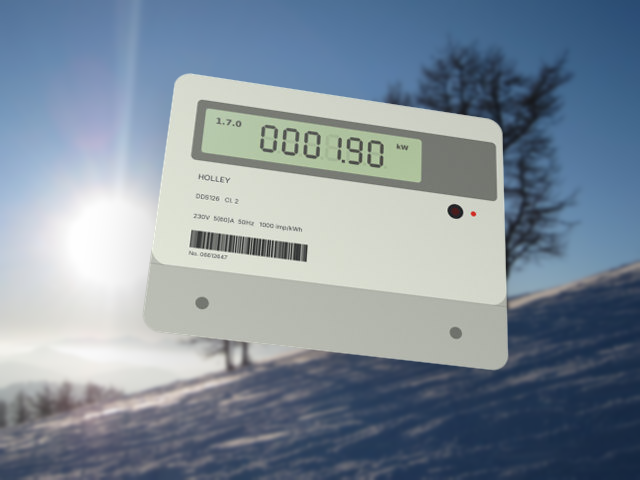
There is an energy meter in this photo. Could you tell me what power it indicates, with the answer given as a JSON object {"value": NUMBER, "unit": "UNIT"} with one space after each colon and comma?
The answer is {"value": 1.90, "unit": "kW"}
